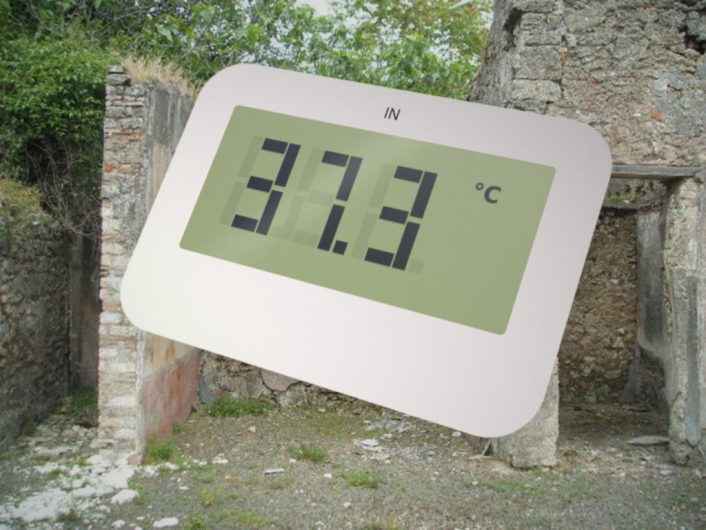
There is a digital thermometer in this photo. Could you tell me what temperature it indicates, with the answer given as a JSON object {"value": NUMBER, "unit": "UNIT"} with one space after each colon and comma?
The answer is {"value": 37.3, "unit": "°C"}
